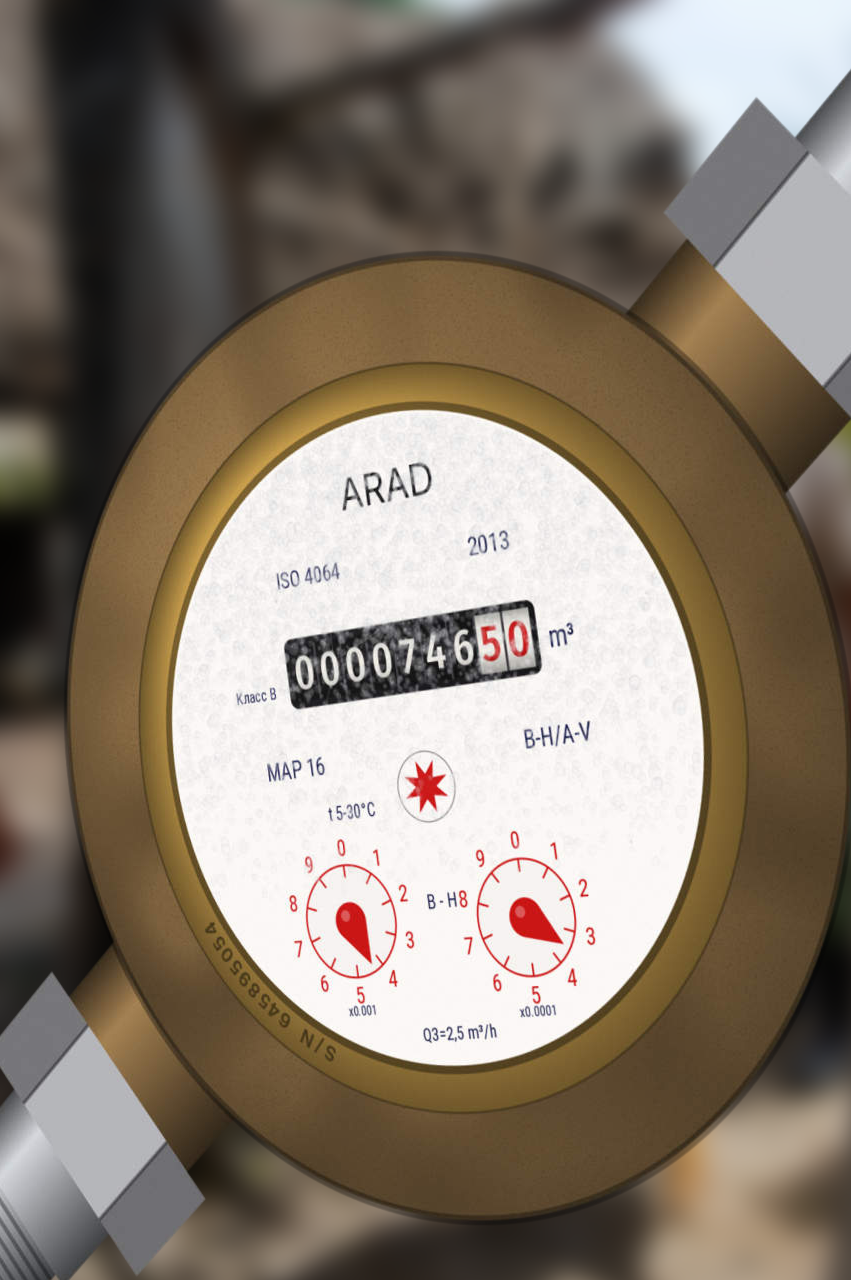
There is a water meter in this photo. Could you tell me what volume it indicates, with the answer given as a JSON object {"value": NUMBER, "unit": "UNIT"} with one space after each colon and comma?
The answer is {"value": 746.5043, "unit": "m³"}
